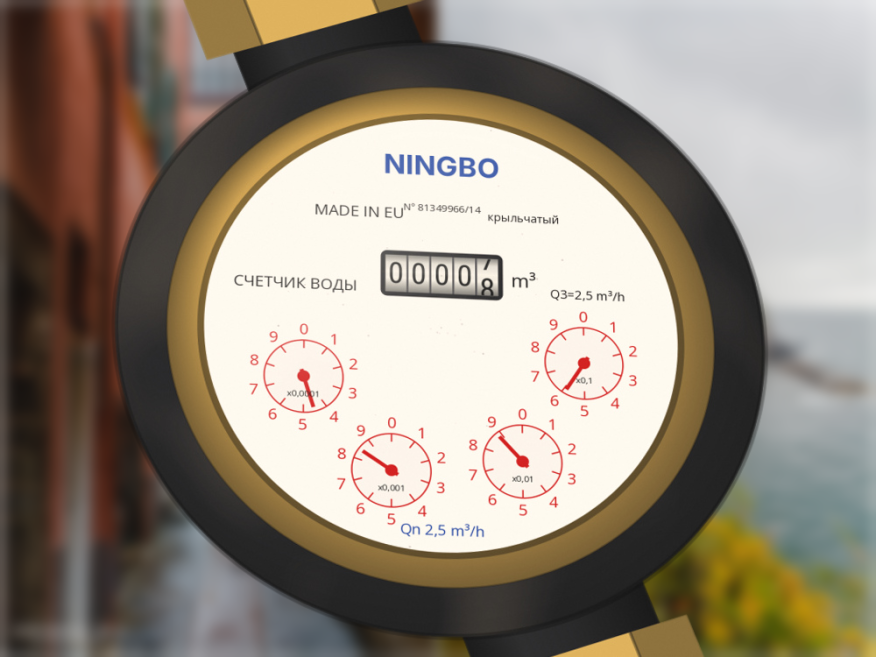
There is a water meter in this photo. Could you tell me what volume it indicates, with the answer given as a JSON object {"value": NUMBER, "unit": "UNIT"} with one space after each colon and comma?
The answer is {"value": 7.5884, "unit": "m³"}
